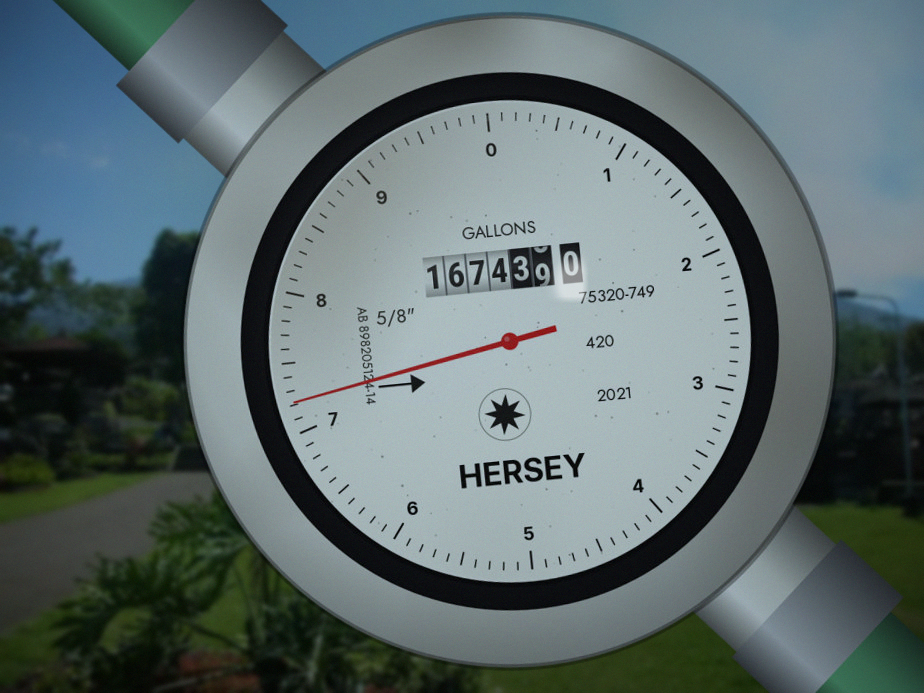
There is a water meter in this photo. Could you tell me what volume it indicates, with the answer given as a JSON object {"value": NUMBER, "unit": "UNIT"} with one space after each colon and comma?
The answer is {"value": 1674387.2, "unit": "gal"}
